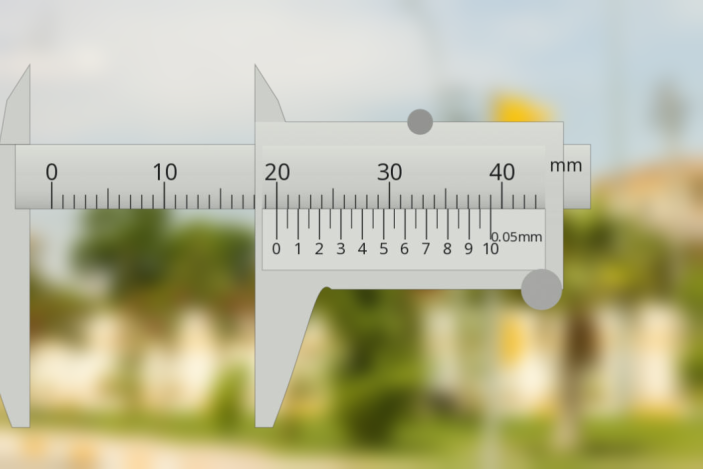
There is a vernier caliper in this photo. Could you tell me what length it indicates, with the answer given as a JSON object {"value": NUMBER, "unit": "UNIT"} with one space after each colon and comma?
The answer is {"value": 20.0, "unit": "mm"}
